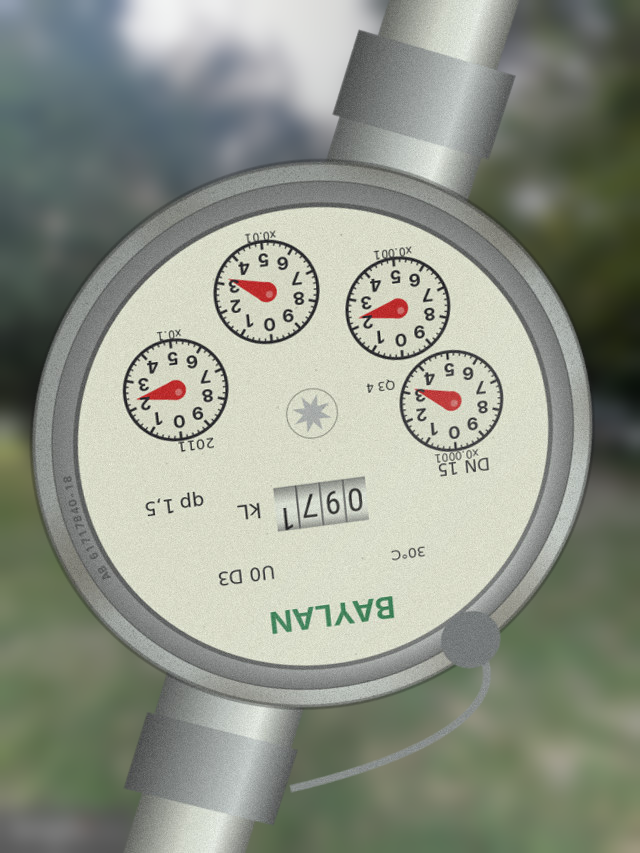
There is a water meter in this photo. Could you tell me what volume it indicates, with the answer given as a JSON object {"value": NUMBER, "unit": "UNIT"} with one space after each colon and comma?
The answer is {"value": 971.2323, "unit": "kL"}
